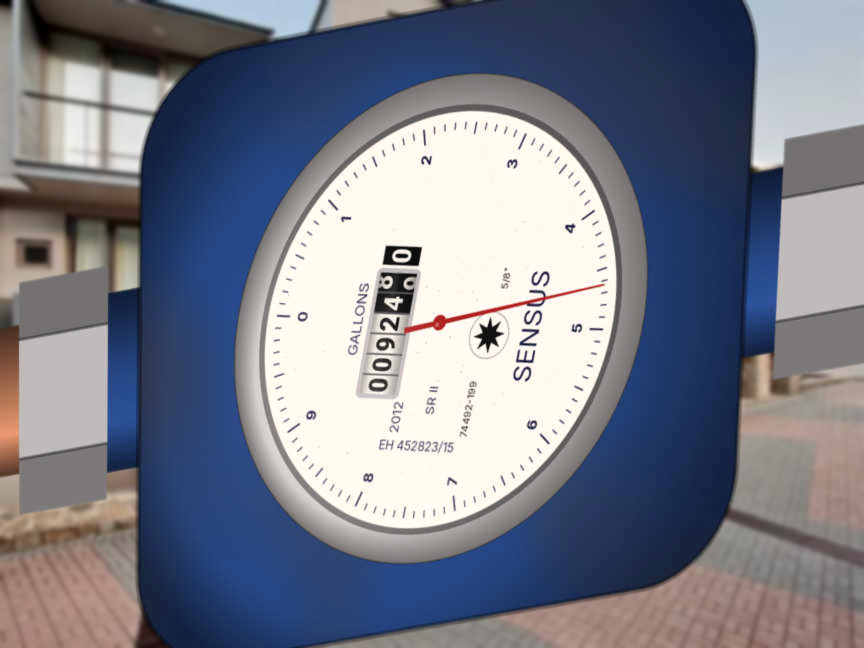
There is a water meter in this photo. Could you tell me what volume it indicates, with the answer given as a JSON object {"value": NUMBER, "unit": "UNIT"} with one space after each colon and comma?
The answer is {"value": 92484.6, "unit": "gal"}
